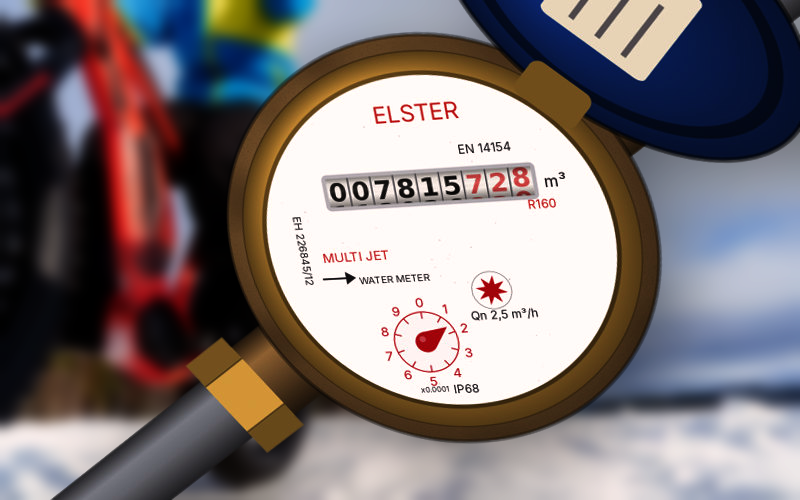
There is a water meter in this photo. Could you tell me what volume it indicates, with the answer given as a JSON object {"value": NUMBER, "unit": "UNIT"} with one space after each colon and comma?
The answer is {"value": 7815.7281, "unit": "m³"}
